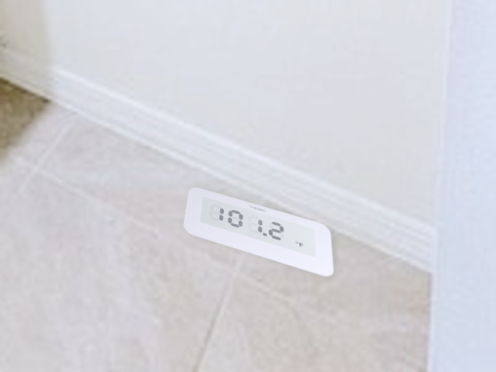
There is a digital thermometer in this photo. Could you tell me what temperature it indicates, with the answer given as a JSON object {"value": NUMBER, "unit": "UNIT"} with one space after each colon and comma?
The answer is {"value": 101.2, "unit": "°F"}
